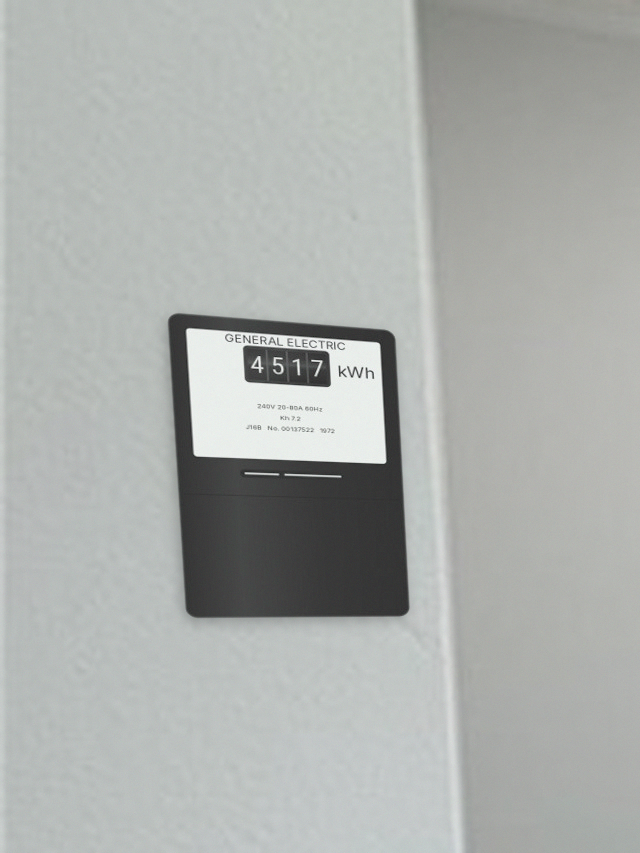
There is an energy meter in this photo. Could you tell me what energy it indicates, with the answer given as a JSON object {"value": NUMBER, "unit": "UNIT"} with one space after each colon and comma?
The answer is {"value": 4517, "unit": "kWh"}
